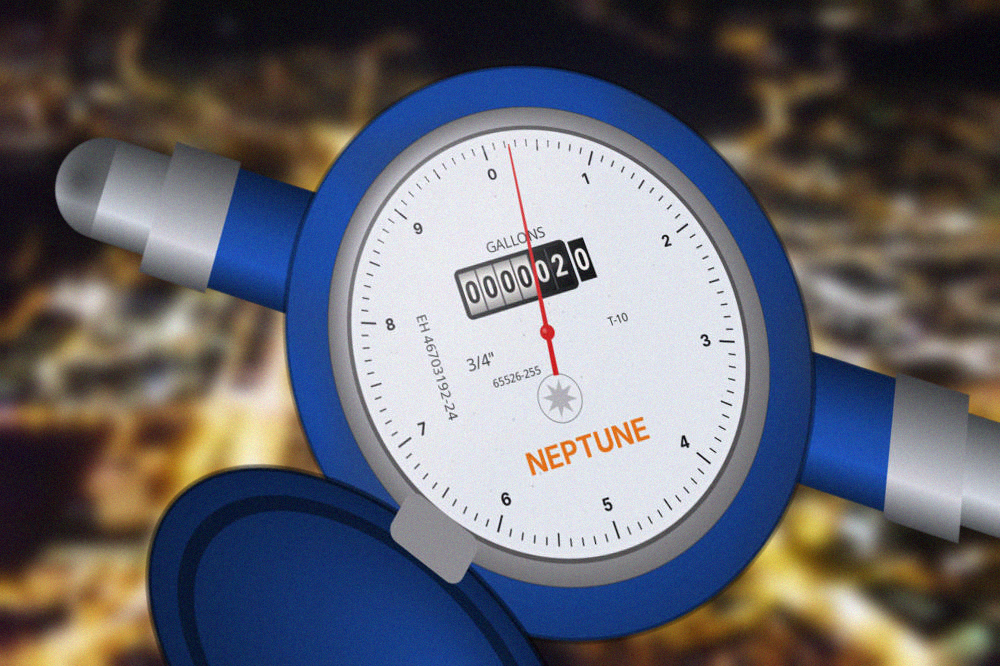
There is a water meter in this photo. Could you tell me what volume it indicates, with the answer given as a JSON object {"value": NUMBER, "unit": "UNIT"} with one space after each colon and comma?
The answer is {"value": 20.2, "unit": "gal"}
